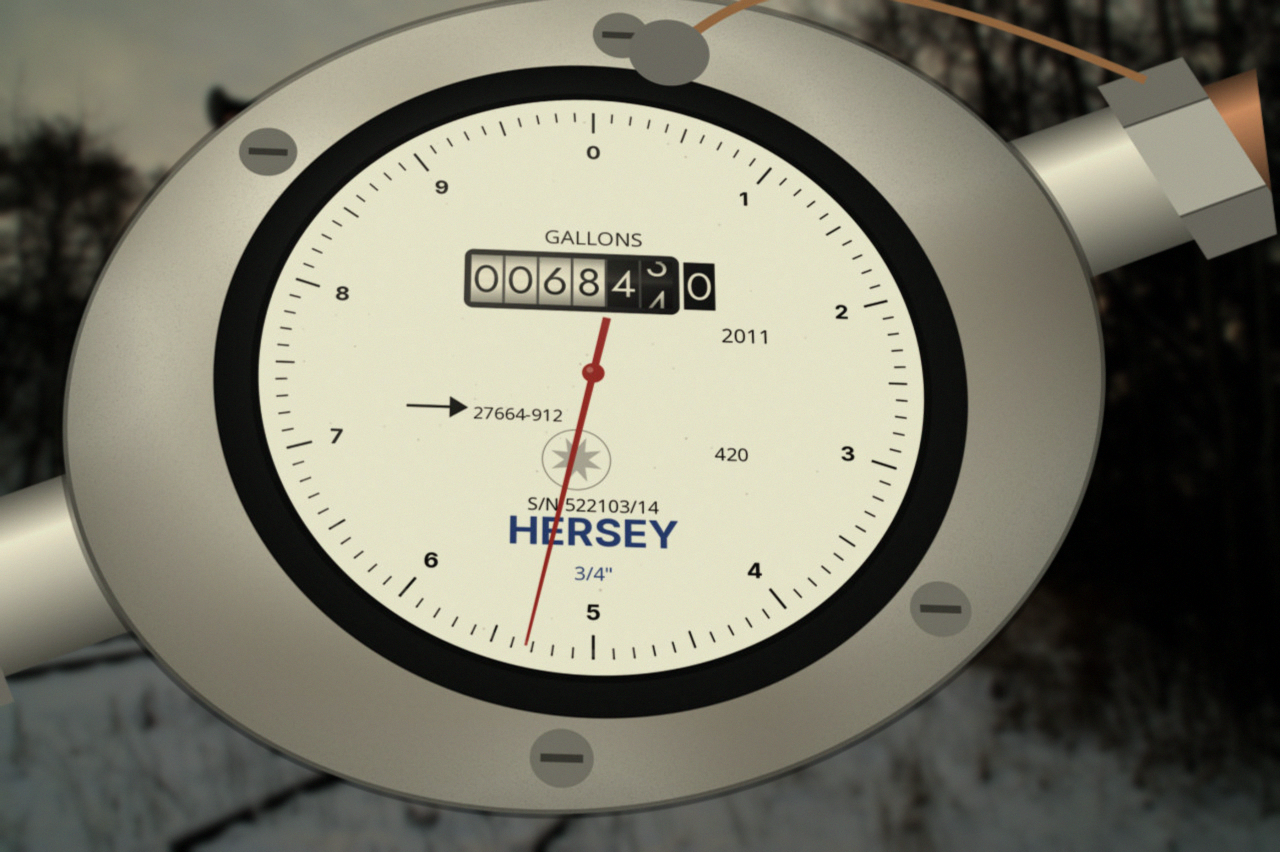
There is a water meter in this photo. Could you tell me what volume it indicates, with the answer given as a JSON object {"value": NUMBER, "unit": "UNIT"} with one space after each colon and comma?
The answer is {"value": 68435.3, "unit": "gal"}
